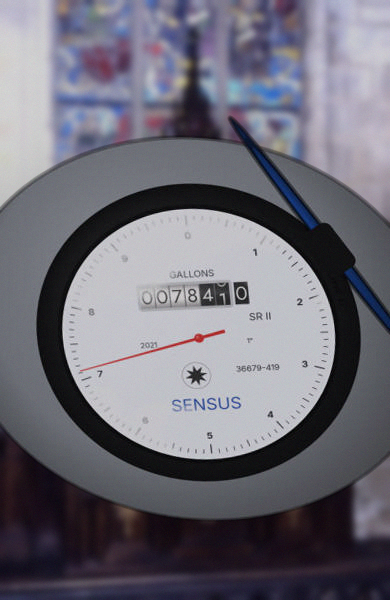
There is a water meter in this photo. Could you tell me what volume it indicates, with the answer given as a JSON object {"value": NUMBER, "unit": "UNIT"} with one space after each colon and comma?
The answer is {"value": 78407.1, "unit": "gal"}
